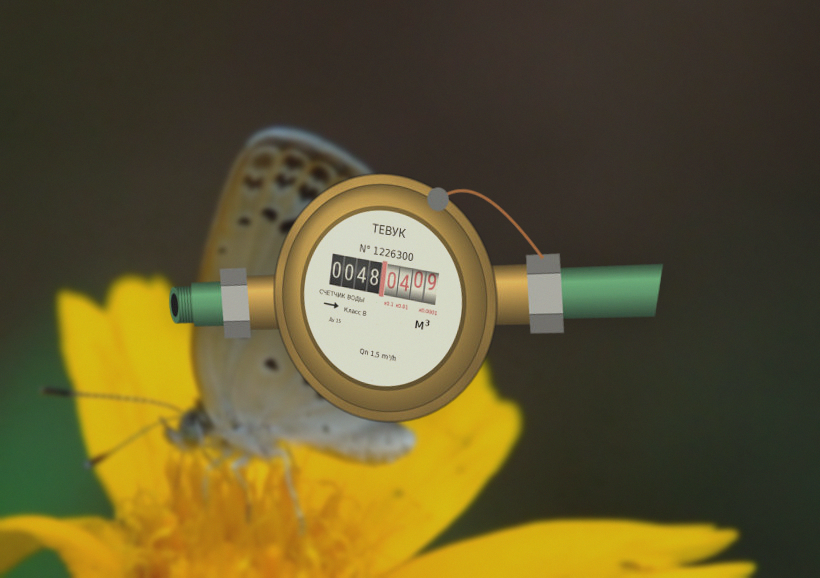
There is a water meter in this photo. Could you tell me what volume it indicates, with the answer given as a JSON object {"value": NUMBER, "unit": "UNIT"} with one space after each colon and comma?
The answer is {"value": 48.0409, "unit": "m³"}
